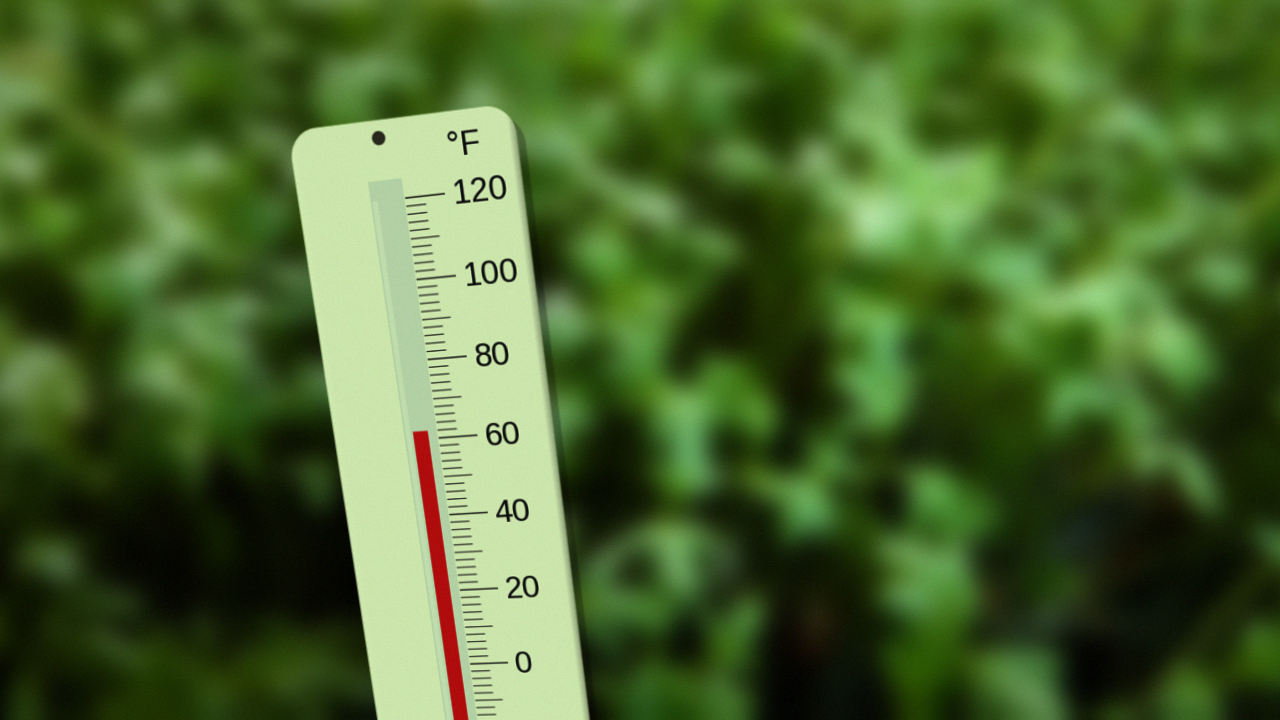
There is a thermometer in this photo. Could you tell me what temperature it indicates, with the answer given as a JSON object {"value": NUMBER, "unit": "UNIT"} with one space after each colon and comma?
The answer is {"value": 62, "unit": "°F"}
